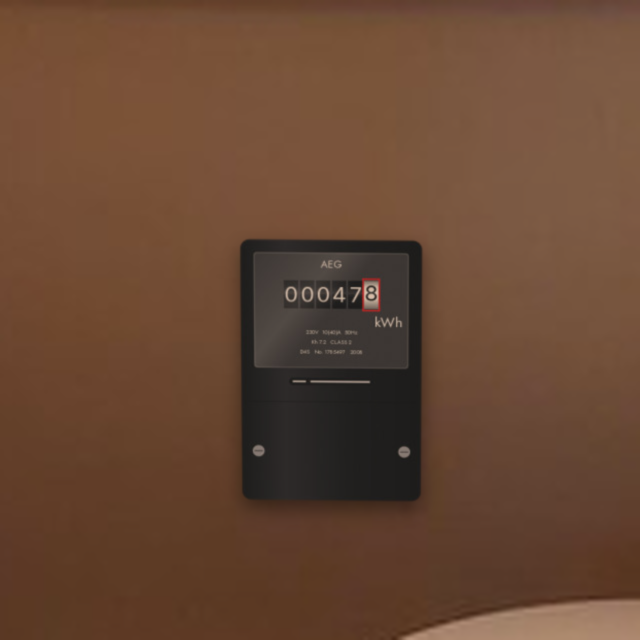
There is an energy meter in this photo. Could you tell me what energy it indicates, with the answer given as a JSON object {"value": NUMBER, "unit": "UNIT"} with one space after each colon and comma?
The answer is {"value": 47.8, "unit": "kWh"}
